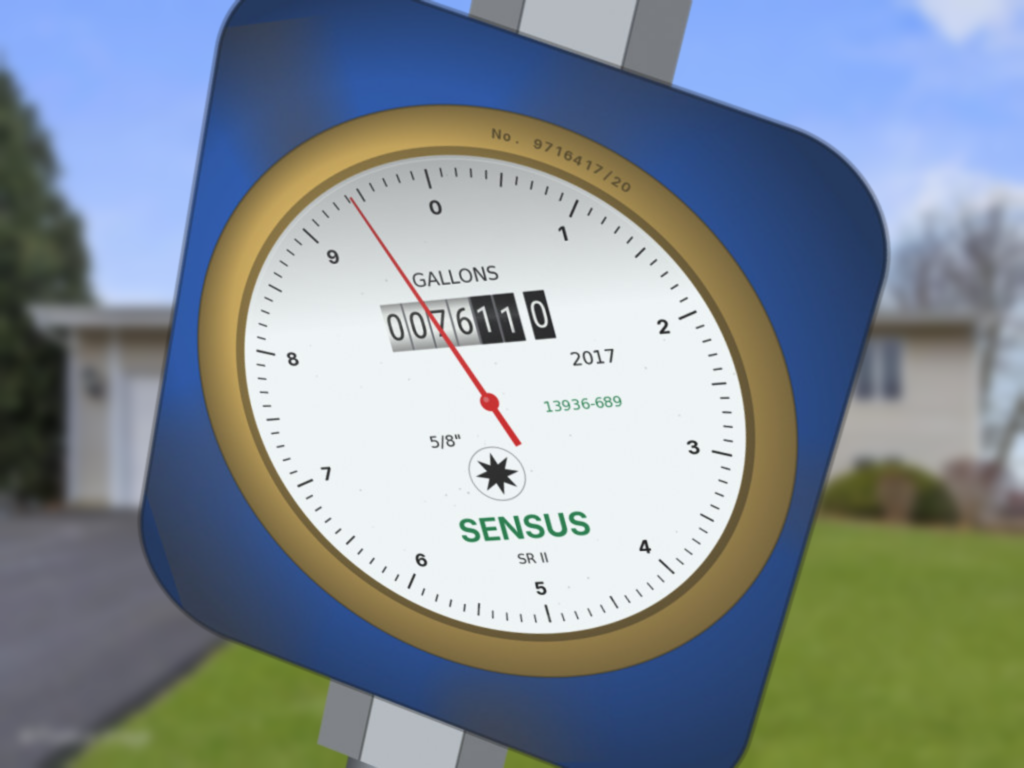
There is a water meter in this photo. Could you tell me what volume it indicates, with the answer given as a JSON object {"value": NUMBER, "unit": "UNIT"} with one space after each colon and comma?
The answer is {"value": 76109.4, "unit": "gal"}
